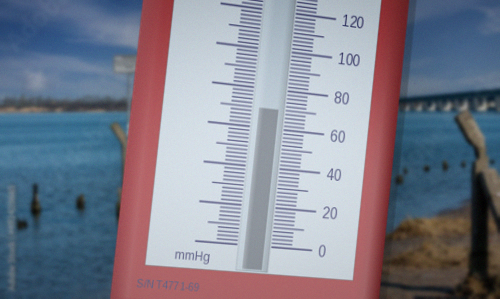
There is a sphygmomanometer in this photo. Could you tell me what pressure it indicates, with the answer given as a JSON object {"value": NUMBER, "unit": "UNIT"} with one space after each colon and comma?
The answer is {"value": 70, "unit": "mmHg"}
